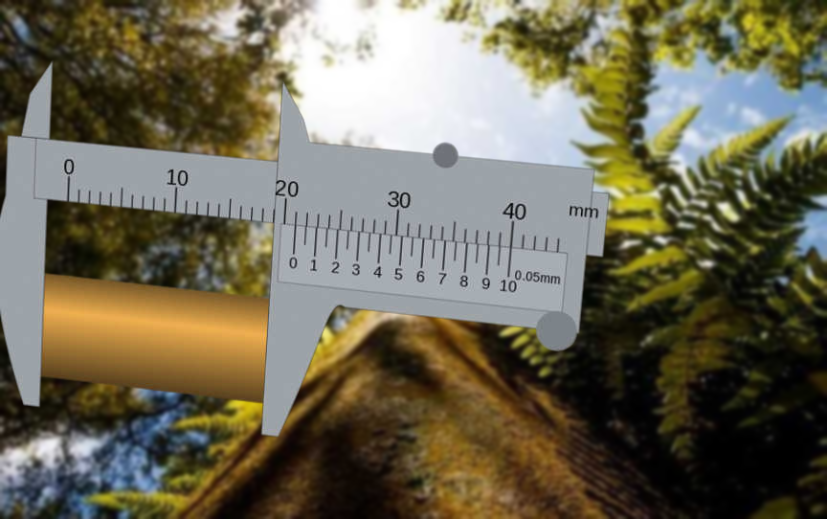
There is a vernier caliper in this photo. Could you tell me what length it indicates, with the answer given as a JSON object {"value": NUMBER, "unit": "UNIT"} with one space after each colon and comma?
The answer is {"value": 21.0, "unit": "mm"}
